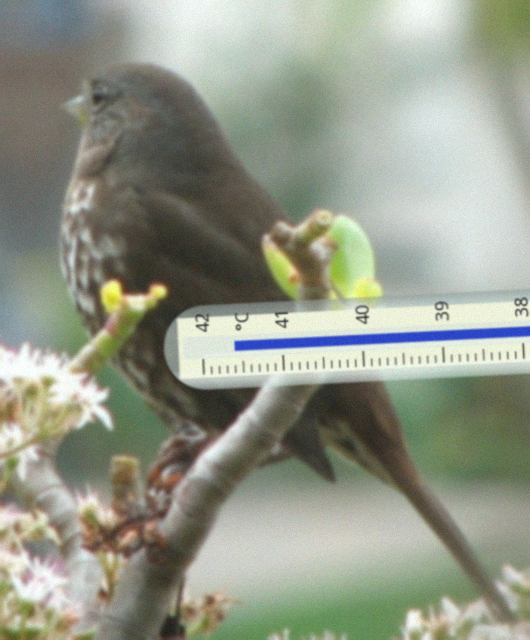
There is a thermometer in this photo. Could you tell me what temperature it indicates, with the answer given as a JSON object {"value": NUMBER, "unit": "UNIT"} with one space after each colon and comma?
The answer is {"value": 41.6, "unit": "°C"}
